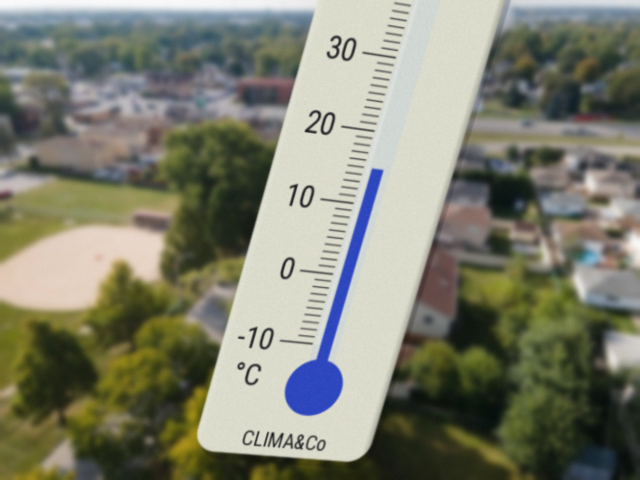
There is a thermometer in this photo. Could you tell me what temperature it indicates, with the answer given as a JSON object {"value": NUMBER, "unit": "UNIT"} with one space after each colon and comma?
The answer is {"value": 15, "unit": "°C"}
